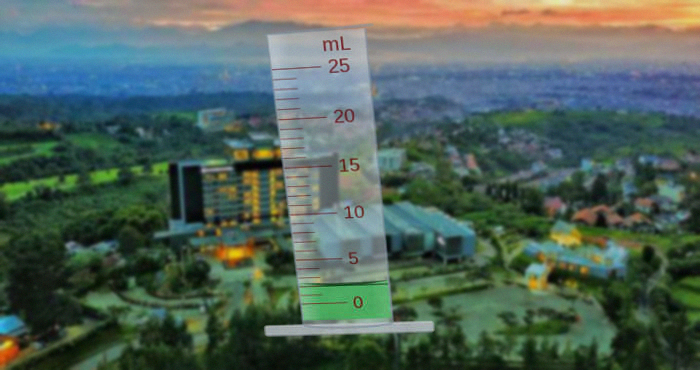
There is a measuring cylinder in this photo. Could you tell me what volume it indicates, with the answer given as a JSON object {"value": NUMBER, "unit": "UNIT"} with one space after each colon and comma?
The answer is {"value": 2, "unit": "mL"}
